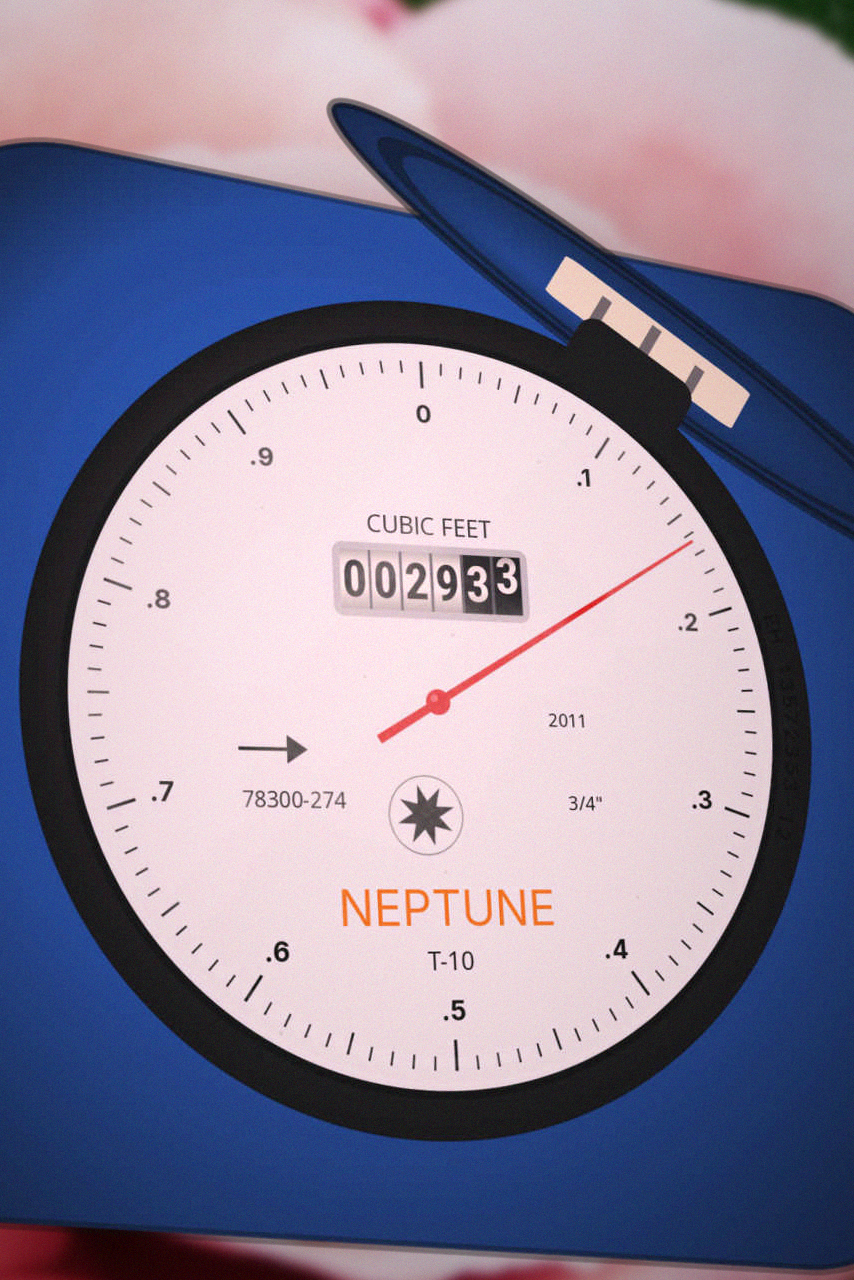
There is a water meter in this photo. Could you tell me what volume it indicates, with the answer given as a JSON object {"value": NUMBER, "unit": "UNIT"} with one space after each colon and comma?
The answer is {"value": 2933.16, "unit": "ft³"}
